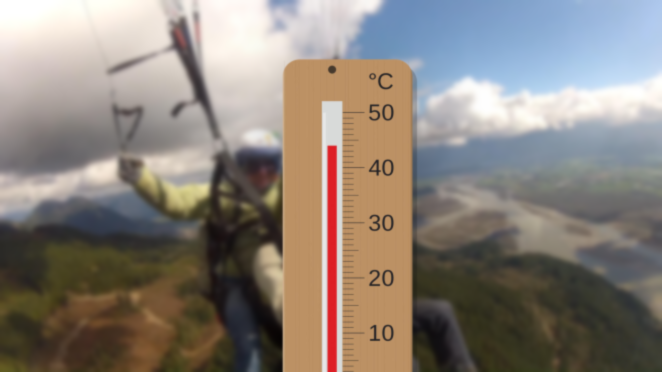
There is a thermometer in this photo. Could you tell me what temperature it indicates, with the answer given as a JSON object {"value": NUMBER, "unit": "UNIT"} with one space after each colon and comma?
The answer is {"value": 44, "unit": "°C"}
